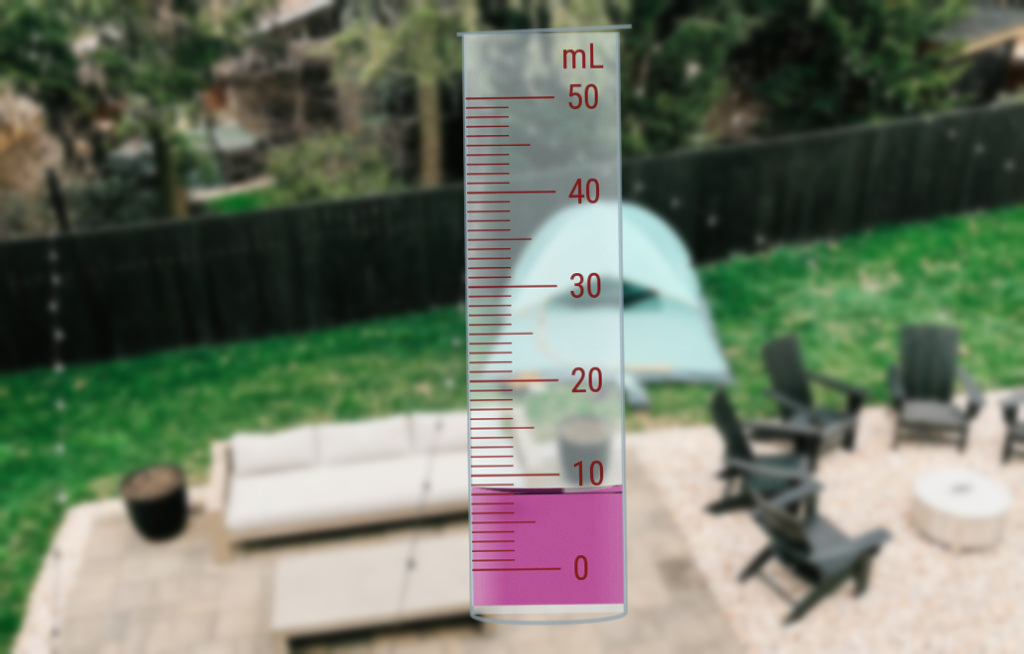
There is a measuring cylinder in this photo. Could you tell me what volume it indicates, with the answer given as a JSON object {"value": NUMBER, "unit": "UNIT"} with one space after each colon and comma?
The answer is {"value": 8, "unit": "mL"}
